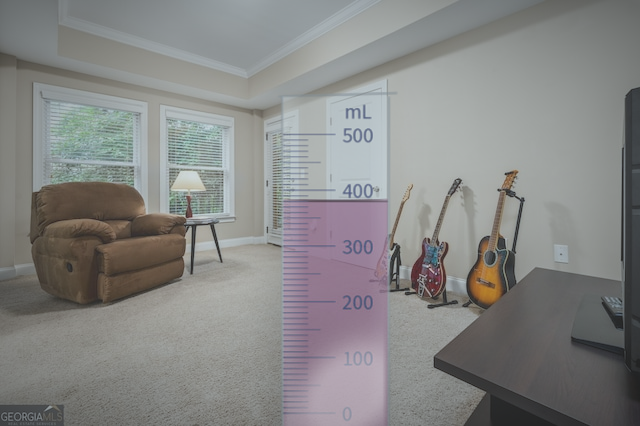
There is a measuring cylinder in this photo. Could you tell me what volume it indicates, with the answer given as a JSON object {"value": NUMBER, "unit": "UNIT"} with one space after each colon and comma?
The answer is {"value": 380, "unit": "mL"}
